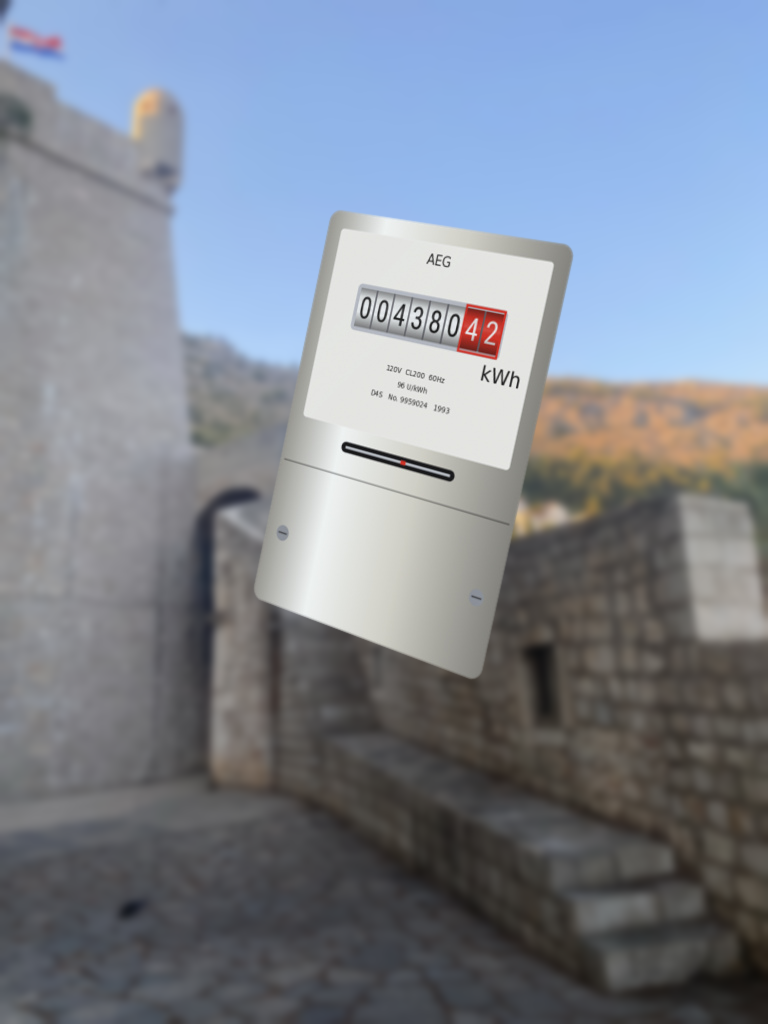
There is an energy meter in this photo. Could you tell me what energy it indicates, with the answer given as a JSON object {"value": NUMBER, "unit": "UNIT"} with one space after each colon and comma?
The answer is {"value": 4380.42, "unit": "kWh"}
